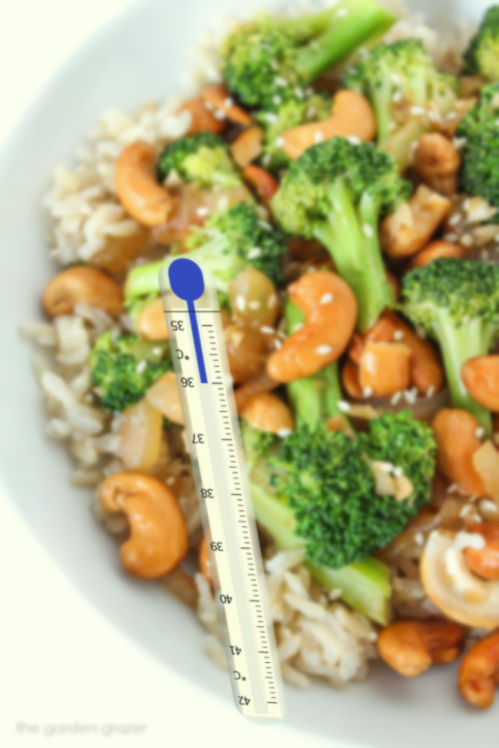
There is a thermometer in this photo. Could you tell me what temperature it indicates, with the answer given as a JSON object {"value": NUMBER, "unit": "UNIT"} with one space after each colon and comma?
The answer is {"value": 36, "unit": "°C"}
